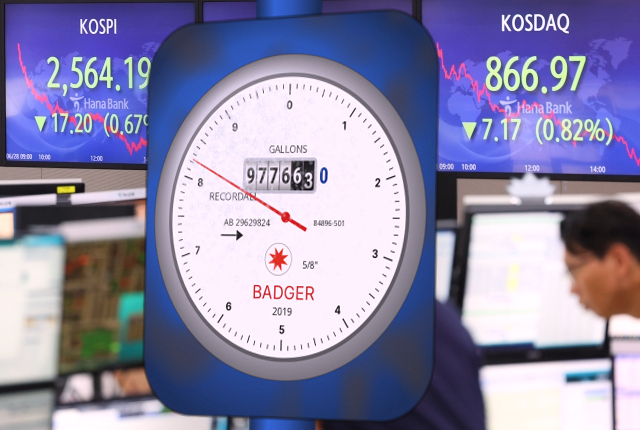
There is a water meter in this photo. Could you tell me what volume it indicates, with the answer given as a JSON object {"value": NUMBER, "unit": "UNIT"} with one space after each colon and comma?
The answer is {"value": 9776628.2, "unit": "gal"}
